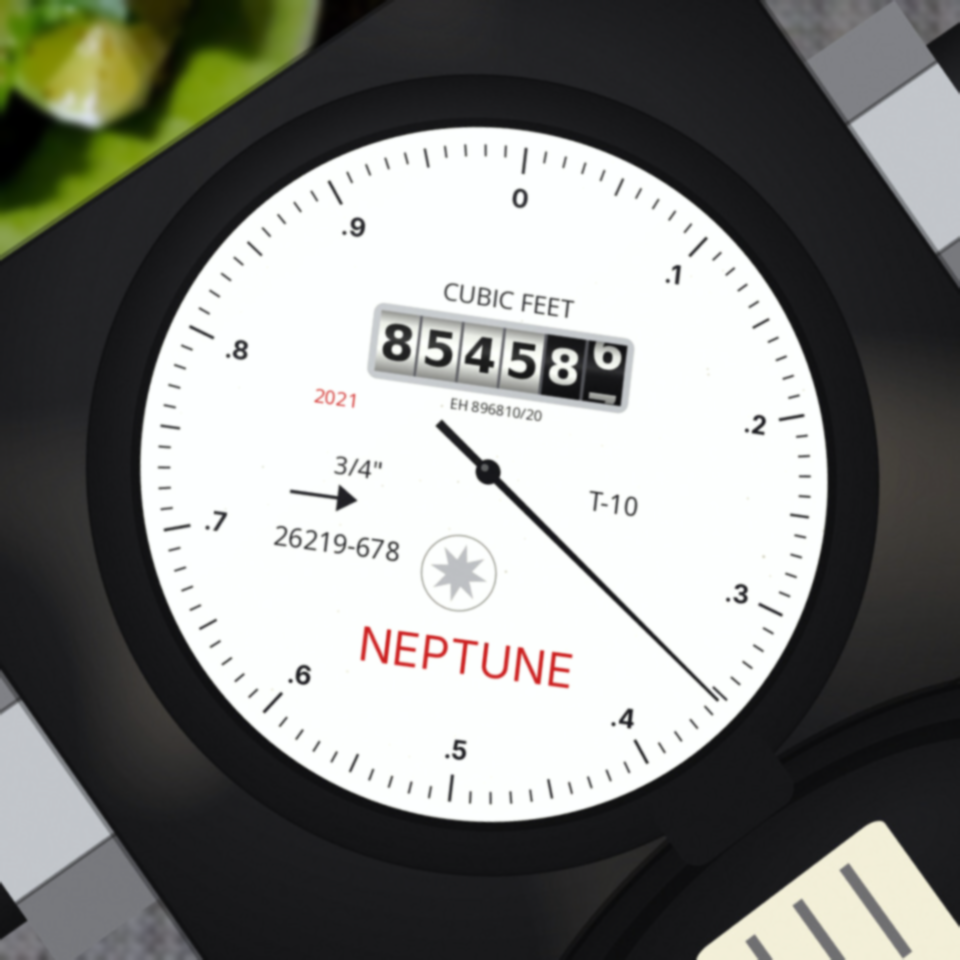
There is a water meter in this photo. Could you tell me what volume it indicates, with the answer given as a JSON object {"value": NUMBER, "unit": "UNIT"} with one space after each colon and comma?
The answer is {"value": 854586.35, "unit": "ft³"}
